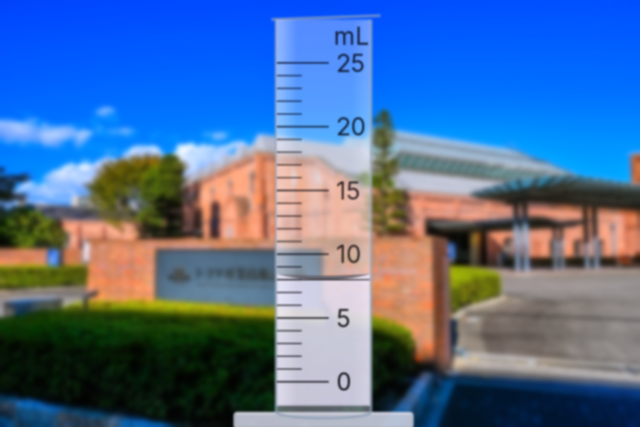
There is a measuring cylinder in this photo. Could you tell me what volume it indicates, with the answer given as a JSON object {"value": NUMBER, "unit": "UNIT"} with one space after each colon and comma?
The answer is {"value": 8, "unit": "mL"}
